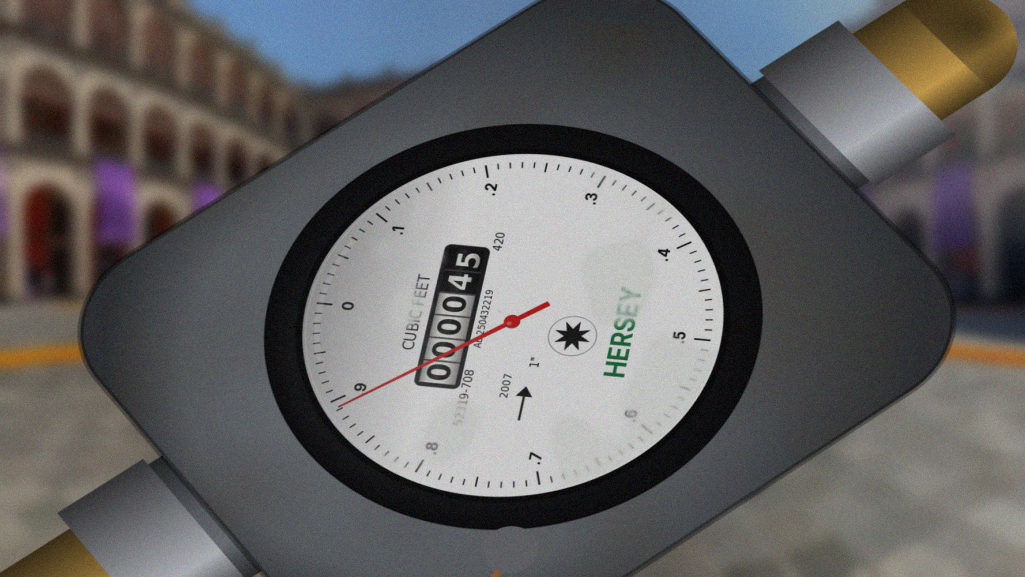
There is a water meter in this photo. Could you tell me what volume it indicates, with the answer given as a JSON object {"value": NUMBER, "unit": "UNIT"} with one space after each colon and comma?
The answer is {"value": 44.89, "unit": "ft³"}
